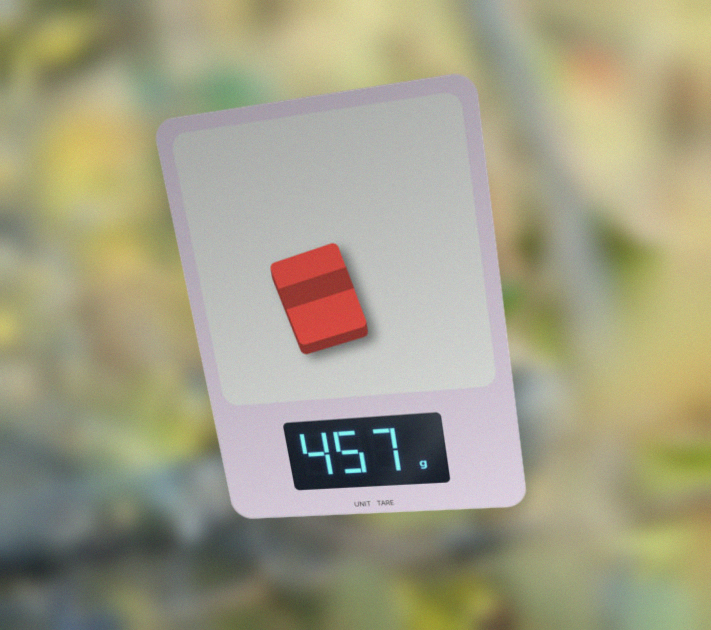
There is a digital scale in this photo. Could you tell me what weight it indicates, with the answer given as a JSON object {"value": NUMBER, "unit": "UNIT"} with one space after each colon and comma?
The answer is {"value": 457, "unit": "g"}
